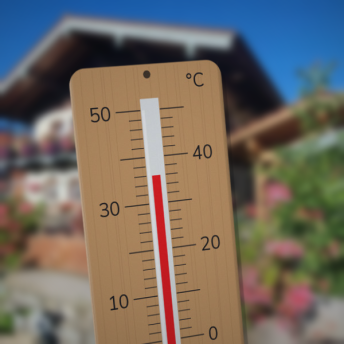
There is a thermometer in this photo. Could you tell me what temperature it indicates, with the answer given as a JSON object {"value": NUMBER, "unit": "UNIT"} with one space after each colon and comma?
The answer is {"value": 36, "unit": "°C"}
